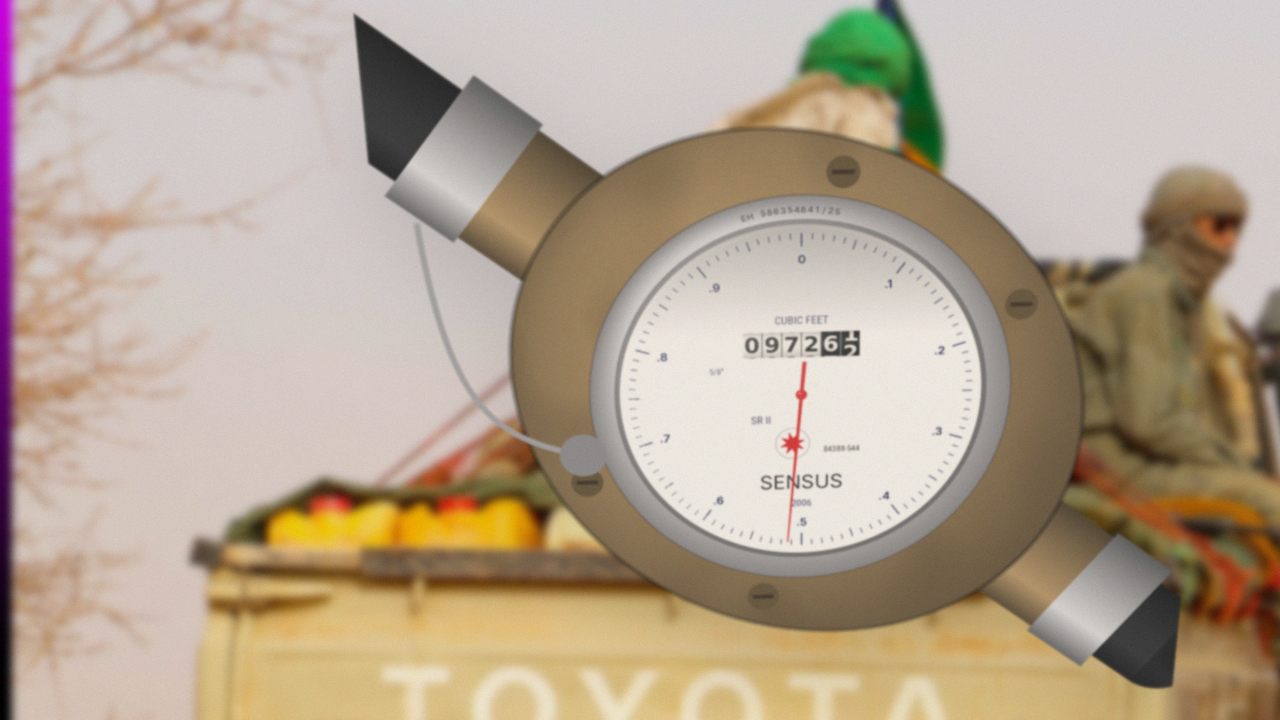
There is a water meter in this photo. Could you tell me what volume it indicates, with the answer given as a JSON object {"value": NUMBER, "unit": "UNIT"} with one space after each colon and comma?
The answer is {"value": 97261.51, "unit": "ft³"}
